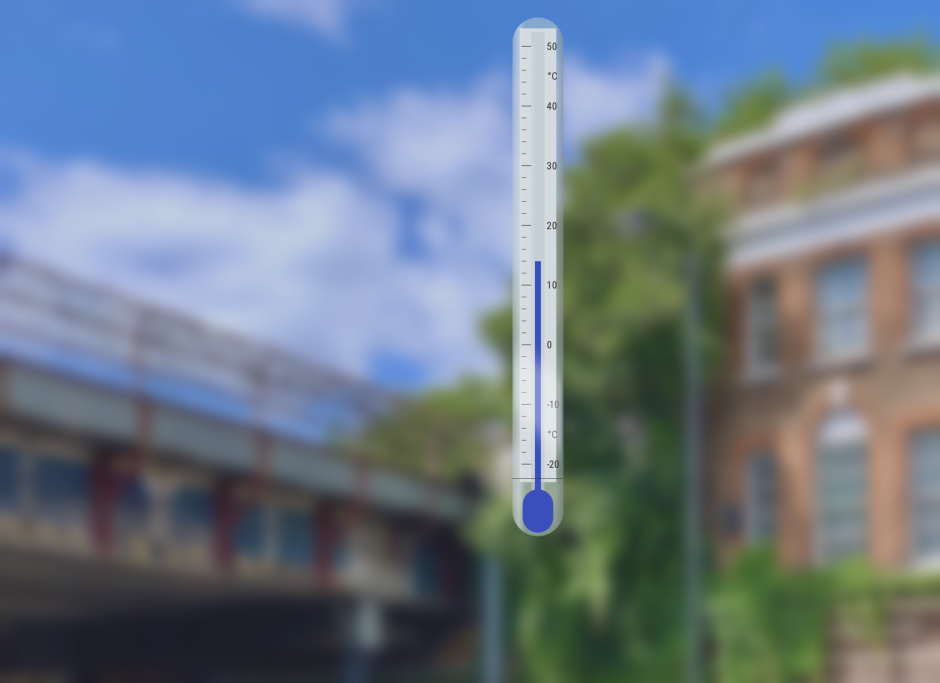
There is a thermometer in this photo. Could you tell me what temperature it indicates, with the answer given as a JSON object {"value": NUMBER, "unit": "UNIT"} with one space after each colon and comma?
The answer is {"value": 14, "unit": "°C"}
